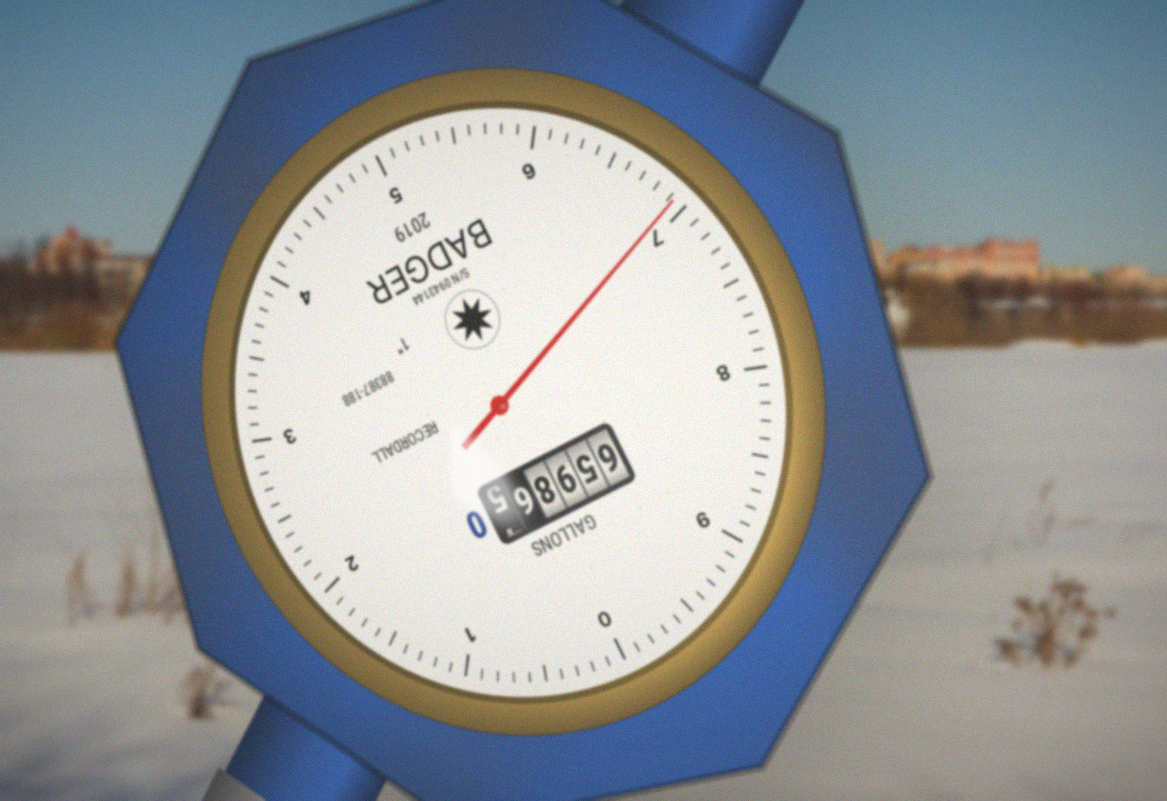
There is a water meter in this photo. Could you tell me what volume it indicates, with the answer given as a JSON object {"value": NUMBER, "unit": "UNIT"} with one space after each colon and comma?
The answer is {"value": 6598646.9, "unit": "gal"}
